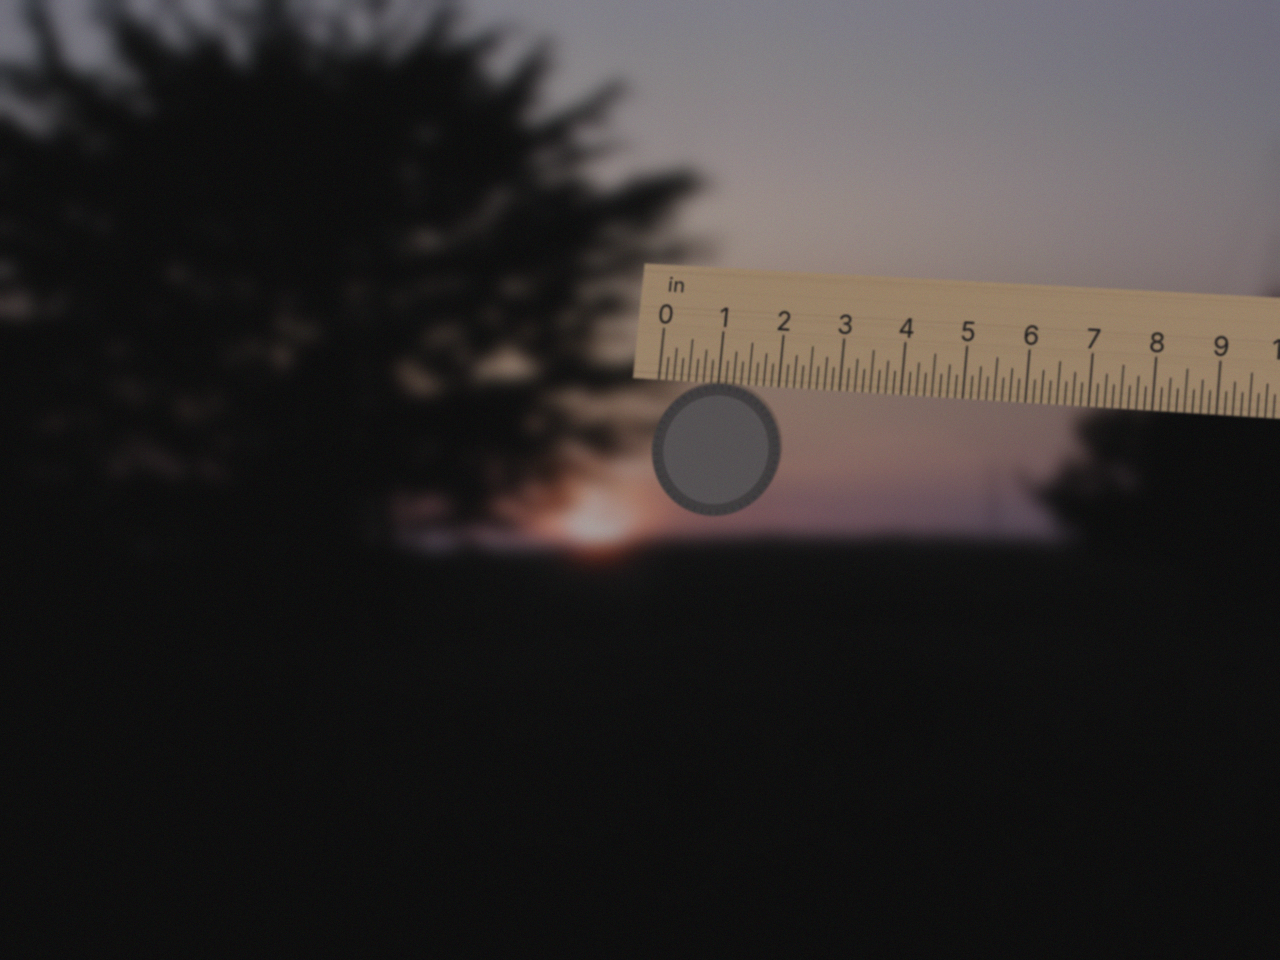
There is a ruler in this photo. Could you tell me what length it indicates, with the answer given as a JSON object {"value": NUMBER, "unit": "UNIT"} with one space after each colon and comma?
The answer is {"value": 2.125, "unit": "in"}
